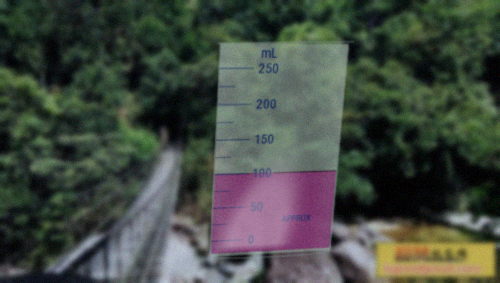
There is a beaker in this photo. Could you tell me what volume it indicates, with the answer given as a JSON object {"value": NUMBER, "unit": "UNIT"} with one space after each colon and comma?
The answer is {"value": 100, "unit": "mL"}
